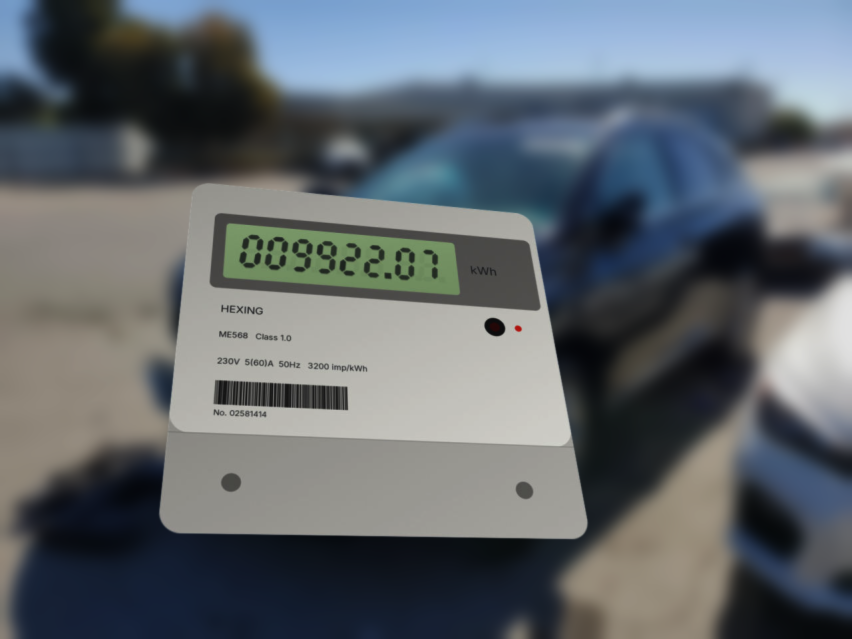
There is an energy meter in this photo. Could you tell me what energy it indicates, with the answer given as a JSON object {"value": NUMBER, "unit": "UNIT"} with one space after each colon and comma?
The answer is {"value": 9922.07, "unit": "kWh"}
